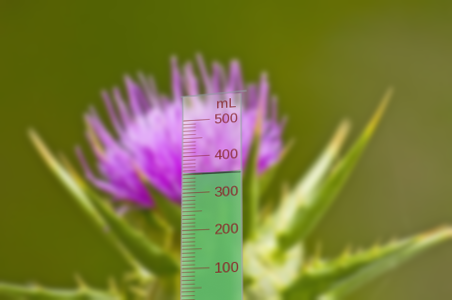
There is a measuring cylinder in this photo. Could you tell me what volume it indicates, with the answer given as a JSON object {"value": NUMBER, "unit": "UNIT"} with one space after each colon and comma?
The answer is {"value": 350, "unit": "mL"}
